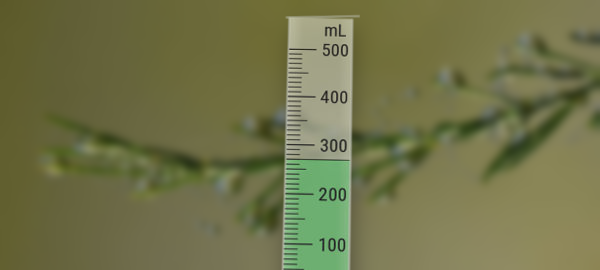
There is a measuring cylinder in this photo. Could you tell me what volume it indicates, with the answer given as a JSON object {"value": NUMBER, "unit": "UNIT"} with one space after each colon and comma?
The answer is {"value": 270, "unit": "mL"}
